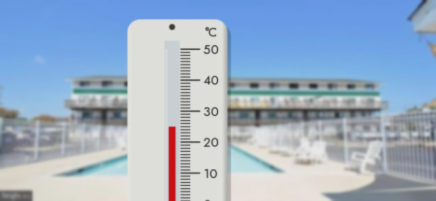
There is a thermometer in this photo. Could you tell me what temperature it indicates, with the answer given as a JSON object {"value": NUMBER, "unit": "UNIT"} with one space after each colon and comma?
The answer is {"value": 25, "unit": "°C"}
